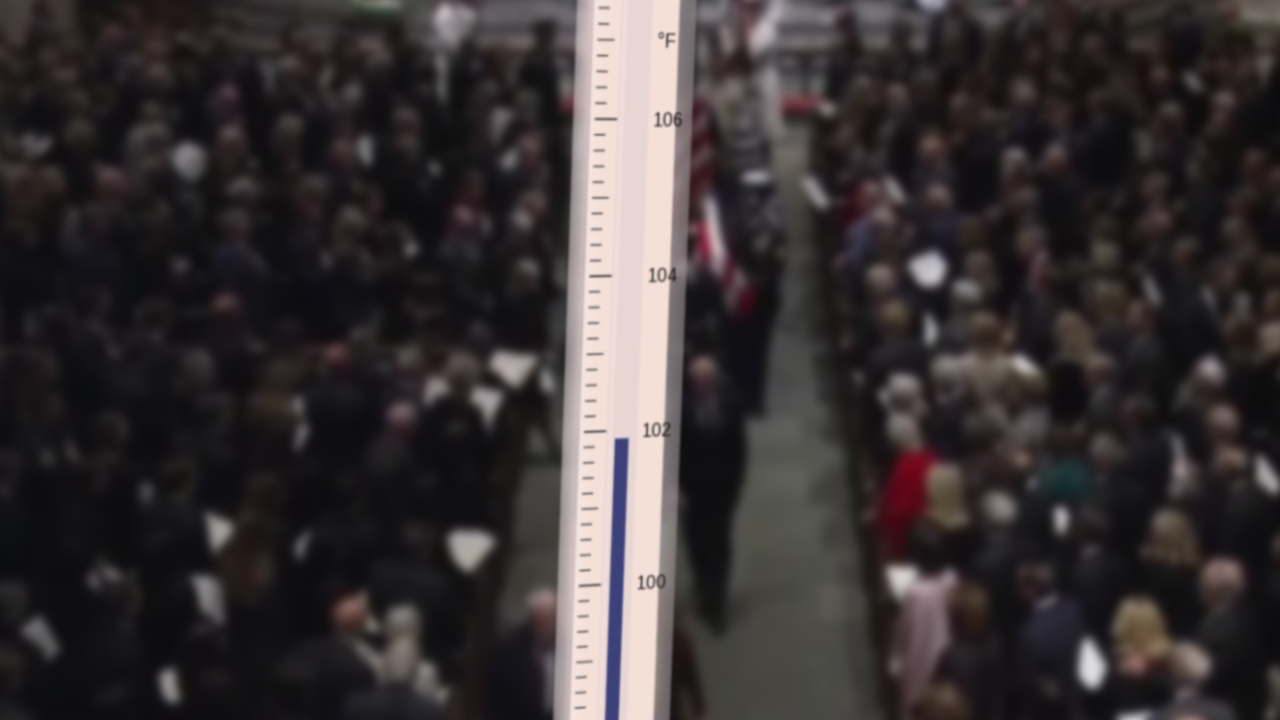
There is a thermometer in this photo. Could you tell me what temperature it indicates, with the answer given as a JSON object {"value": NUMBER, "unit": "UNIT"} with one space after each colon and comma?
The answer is {"value": 101.9, "unit": "°F"}
